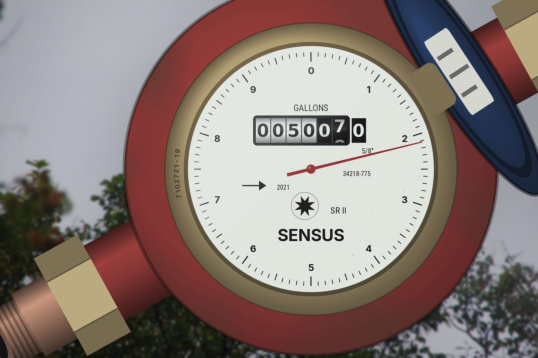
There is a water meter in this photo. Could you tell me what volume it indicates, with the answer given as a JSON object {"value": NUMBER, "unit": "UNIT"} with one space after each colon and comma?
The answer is {"value": 50072.1, "unit": "gal"}
